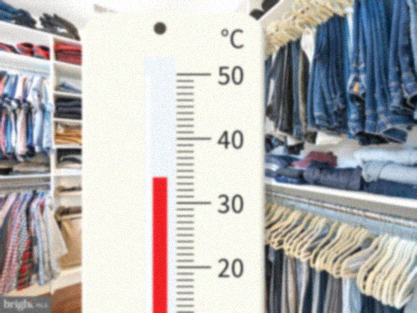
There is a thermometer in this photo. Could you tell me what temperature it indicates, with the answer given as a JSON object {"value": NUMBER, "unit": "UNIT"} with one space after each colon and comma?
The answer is {"value": 34, "unit": "°C"}
